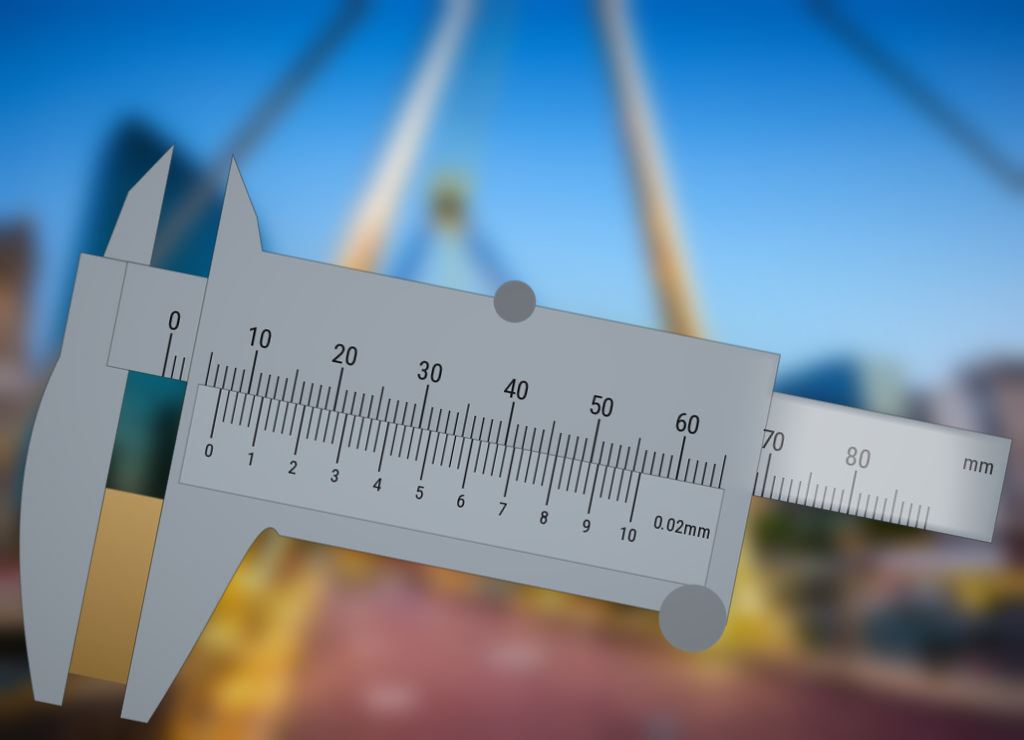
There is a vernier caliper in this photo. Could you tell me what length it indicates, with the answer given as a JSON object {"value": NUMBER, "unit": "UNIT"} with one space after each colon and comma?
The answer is {"value": 6.8, "unit": "mm"}
